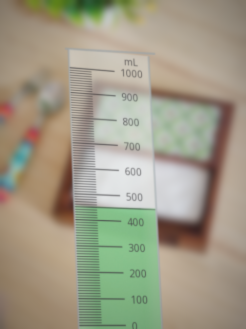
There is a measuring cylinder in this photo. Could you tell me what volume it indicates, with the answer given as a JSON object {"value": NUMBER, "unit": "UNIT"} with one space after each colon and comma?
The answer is {"value": 450, "unit": "mL"}
